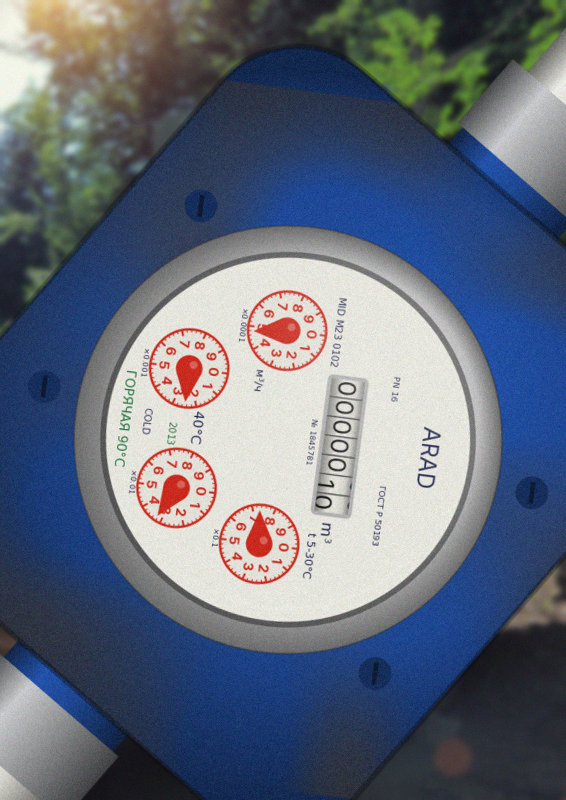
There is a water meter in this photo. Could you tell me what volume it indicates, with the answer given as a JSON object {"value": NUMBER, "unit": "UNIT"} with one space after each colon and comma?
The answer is {"value": 9.7324, "unit": "m³"}
